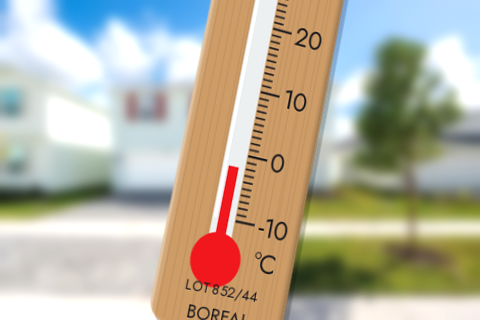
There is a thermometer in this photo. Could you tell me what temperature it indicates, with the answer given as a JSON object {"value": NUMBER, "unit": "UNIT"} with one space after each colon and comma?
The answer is {"value": -2, "unit": "°C"}
